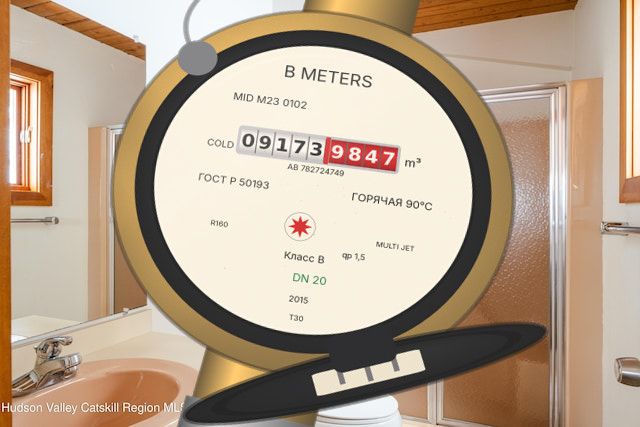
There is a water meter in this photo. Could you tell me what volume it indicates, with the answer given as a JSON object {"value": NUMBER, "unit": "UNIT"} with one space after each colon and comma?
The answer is {"value": 9173.9847, "unit": "m³"}
